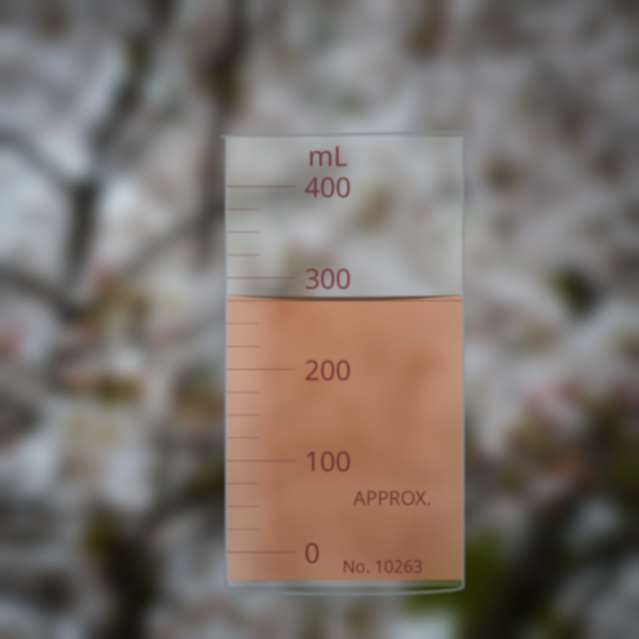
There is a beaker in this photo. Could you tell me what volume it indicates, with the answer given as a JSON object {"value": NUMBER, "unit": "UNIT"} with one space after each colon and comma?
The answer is {"value": 275, "unit": "mL"}
